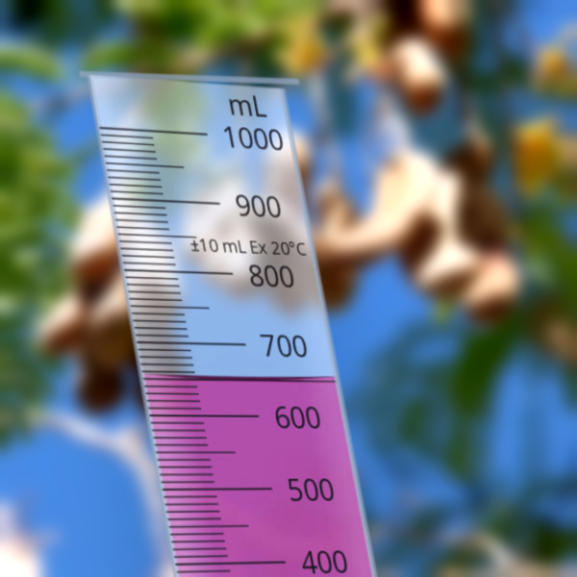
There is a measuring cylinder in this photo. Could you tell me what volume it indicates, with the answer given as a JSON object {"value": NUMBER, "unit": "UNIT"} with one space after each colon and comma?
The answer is {"value": 650, "unit": "mL"}
